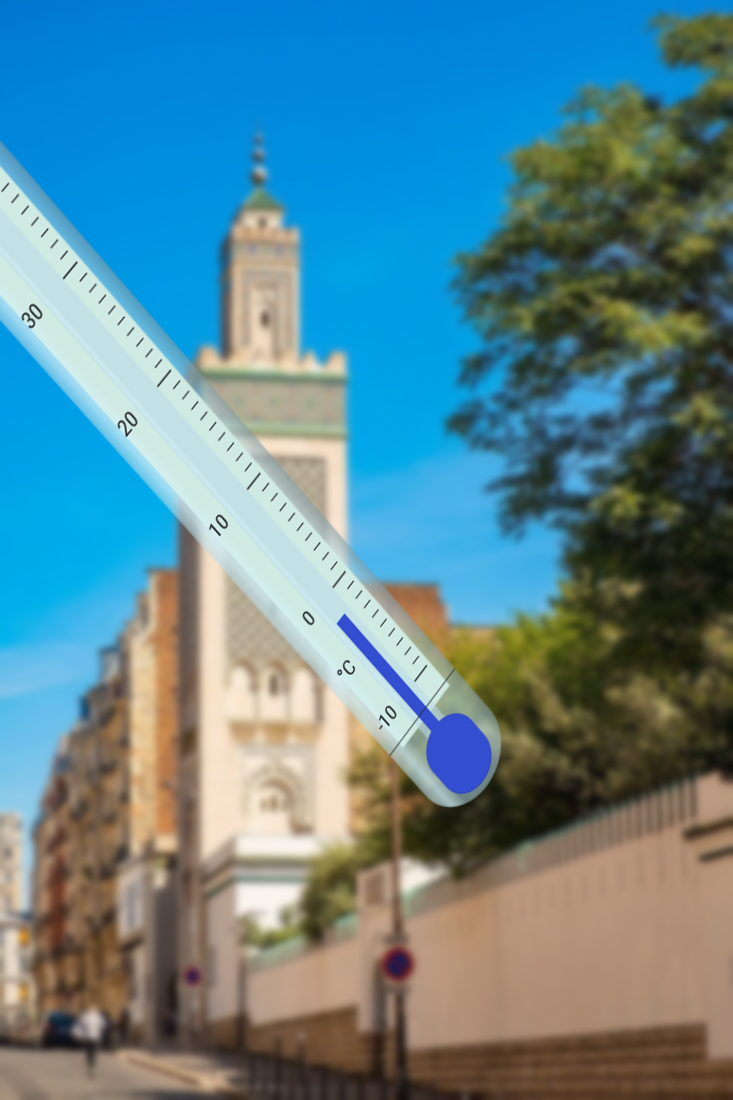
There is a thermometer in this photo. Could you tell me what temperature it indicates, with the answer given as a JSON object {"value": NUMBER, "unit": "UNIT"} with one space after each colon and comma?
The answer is {"value": -2, "unit": "°C"}
